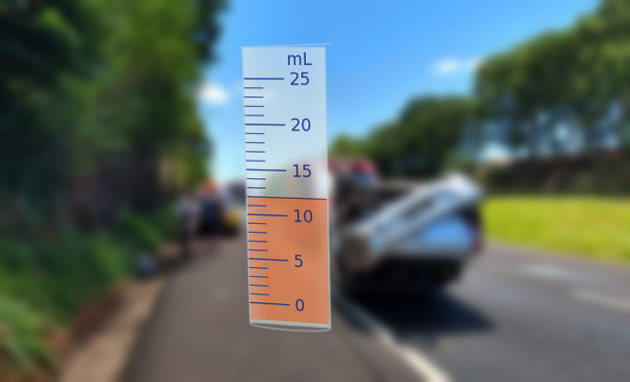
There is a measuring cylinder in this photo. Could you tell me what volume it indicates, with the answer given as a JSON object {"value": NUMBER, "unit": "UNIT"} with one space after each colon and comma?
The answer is {"value": 12, "unit": "mL"}
